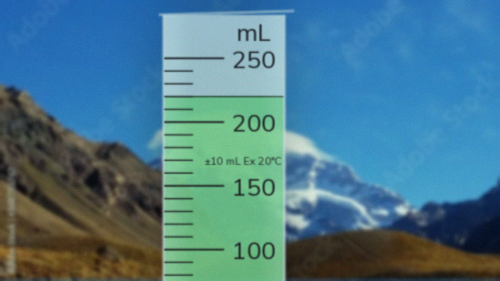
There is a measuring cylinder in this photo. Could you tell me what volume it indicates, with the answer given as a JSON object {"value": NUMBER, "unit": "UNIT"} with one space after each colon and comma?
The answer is {"value": 220, "unit": "mL"}
